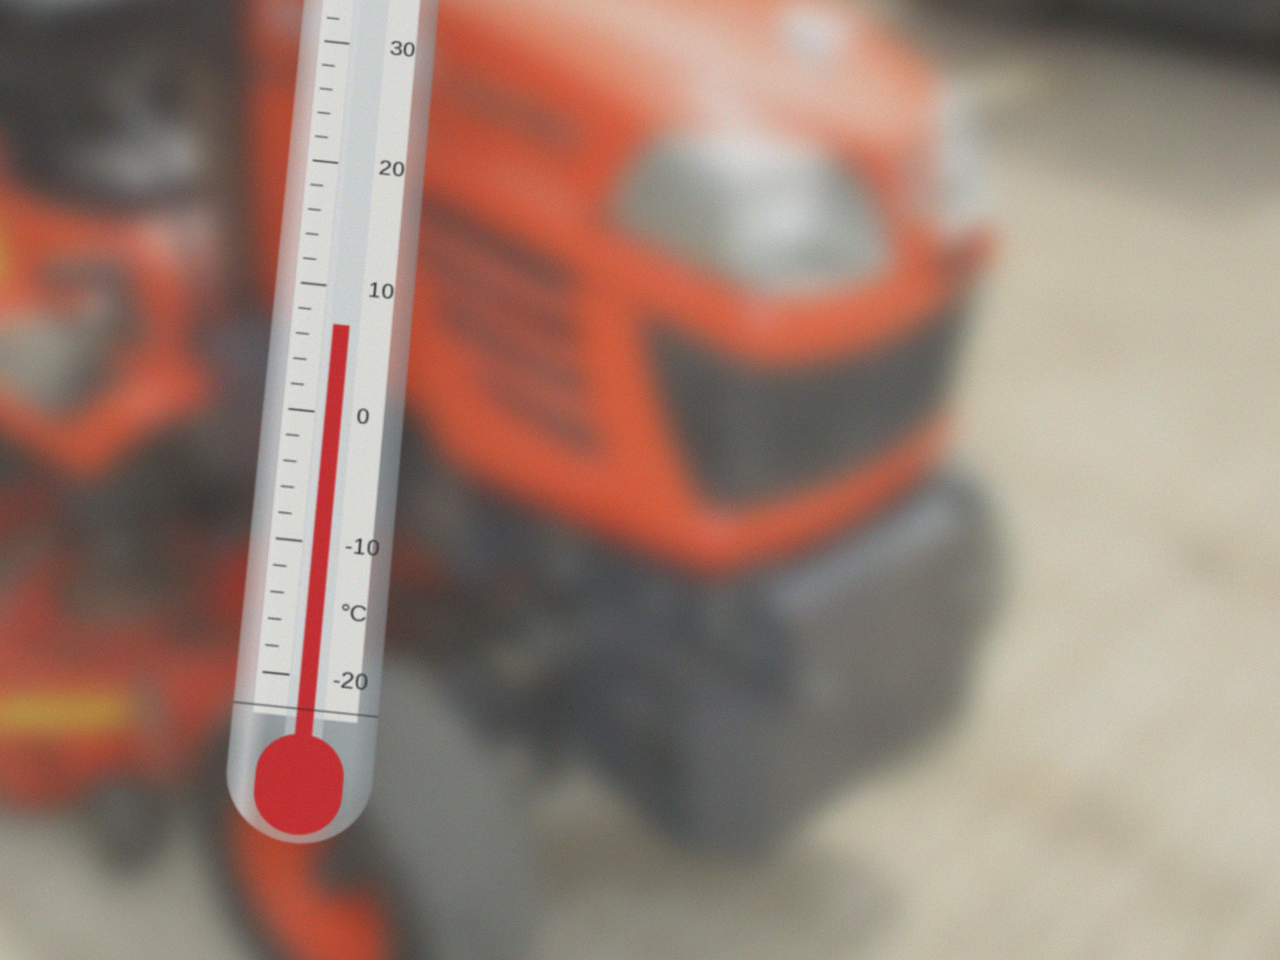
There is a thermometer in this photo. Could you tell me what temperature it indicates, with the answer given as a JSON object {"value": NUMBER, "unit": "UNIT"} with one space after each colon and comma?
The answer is {"value": 7, "unit": "°C"}
